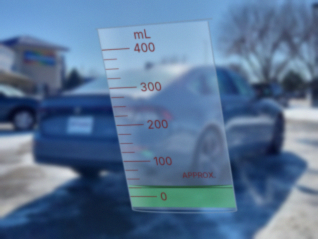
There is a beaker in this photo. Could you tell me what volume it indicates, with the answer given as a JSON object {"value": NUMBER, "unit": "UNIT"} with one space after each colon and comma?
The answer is {"value": 25, "unit": "mL"}
